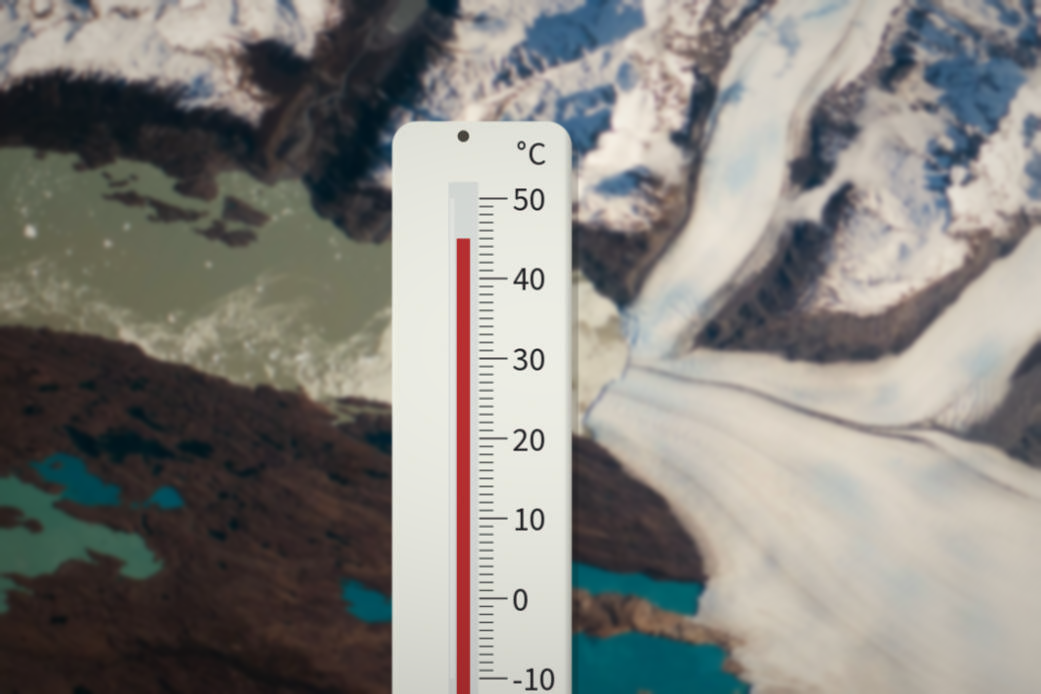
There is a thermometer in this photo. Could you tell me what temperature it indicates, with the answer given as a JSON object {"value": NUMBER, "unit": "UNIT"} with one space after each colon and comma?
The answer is {"value": 45, "unit": "°C"}
